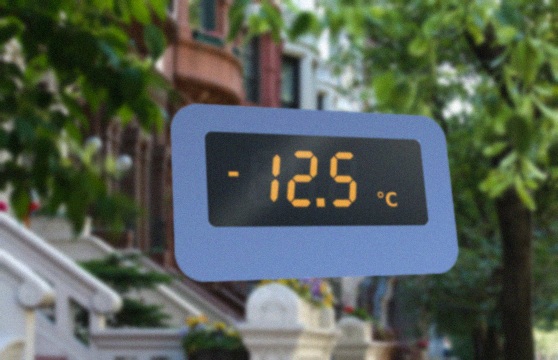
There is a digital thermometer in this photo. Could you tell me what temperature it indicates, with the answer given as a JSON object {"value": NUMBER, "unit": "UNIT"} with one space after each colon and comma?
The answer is {"value": -12.5, "unit": "°C"}
